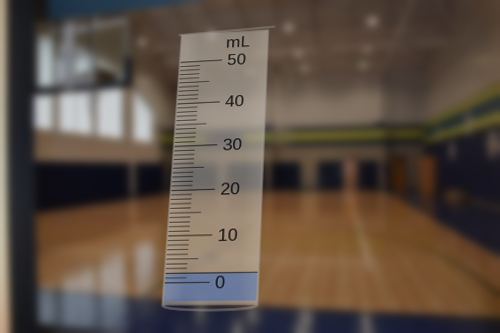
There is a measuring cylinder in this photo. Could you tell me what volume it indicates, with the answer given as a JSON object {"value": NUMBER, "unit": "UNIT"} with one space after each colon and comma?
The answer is {"value": 2, "unit": "mL"}
